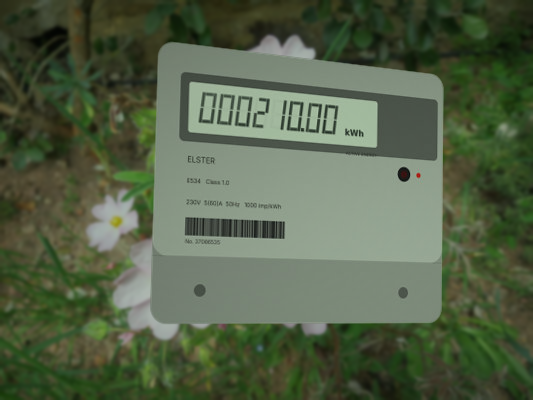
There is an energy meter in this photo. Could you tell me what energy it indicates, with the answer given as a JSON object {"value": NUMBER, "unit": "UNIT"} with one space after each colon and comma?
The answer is {"value": 210.00, "unit": "kWh"}
